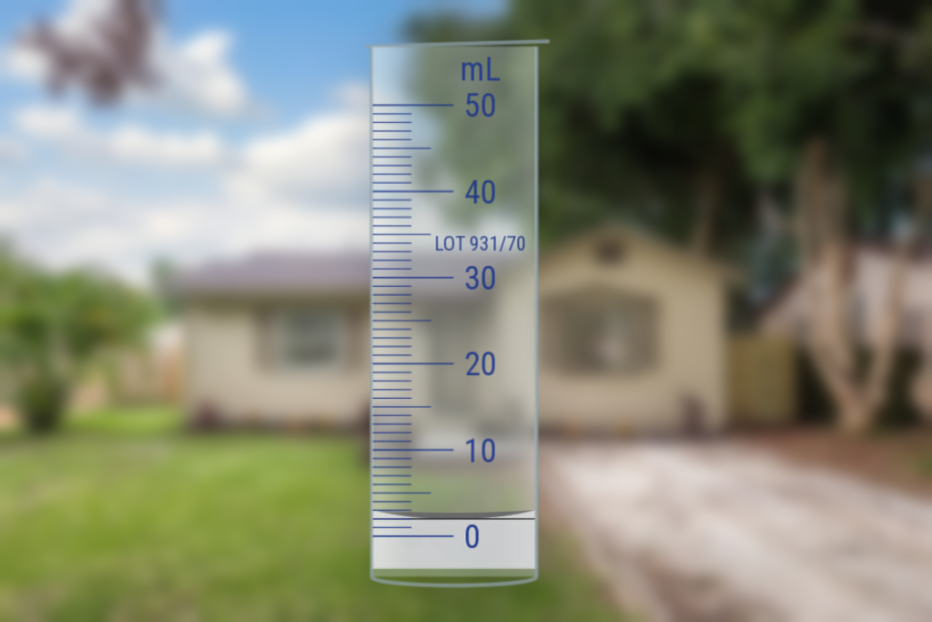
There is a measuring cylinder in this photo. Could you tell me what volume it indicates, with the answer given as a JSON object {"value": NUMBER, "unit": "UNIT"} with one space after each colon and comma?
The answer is {"value": 2, "unit": "mL"}
